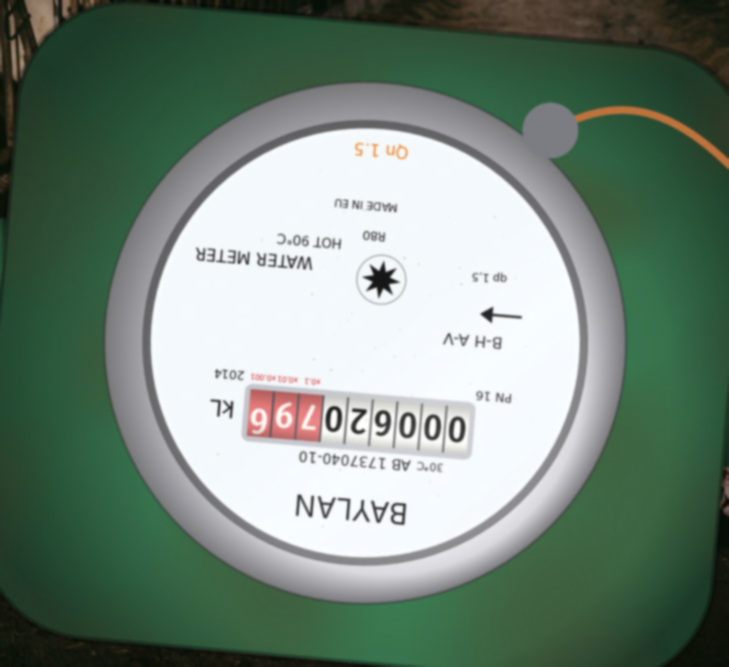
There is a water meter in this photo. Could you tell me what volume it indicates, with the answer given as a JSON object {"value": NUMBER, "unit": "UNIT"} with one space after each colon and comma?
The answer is {"value": 620.796, "unit": "kL"}
